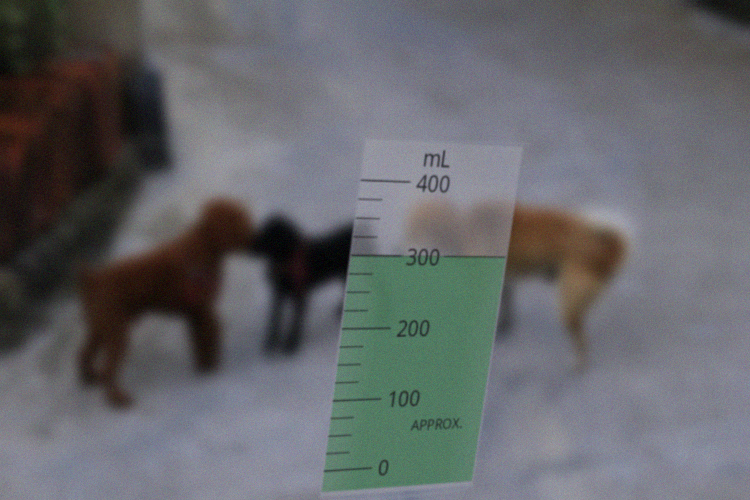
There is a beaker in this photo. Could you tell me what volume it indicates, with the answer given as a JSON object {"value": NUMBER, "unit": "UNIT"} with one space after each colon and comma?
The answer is {"value": 300, "unit": "mL"}
